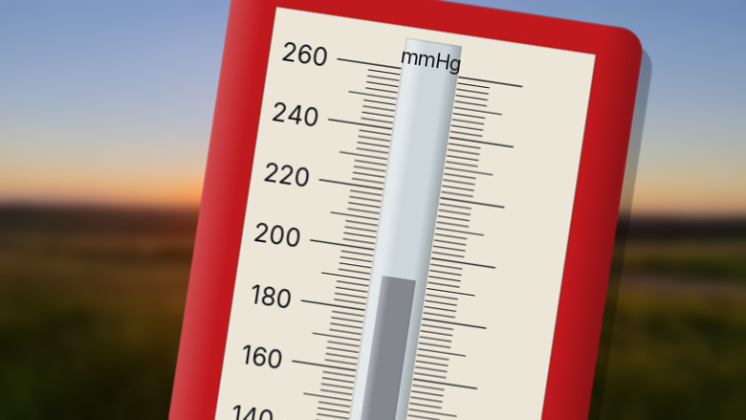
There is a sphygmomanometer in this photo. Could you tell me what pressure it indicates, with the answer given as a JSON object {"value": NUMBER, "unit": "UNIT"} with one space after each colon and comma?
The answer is {"value": 192, "unit": "mmHg"}
